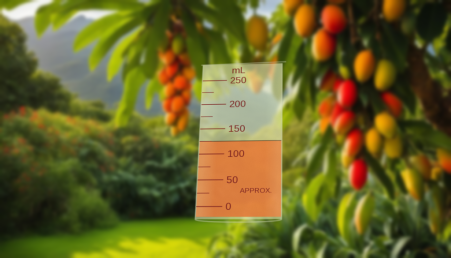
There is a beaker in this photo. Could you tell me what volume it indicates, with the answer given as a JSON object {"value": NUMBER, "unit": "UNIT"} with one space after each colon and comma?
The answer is {"value": 125, "unit": "mL"}
